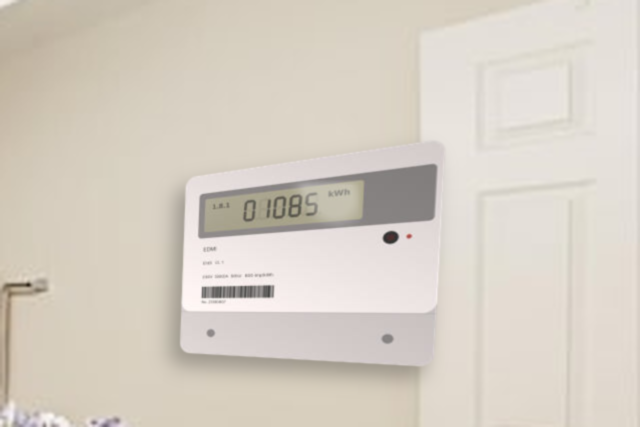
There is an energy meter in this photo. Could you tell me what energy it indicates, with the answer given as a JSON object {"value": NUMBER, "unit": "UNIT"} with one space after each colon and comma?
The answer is {"value": 1085, "unit": "kWh"}
